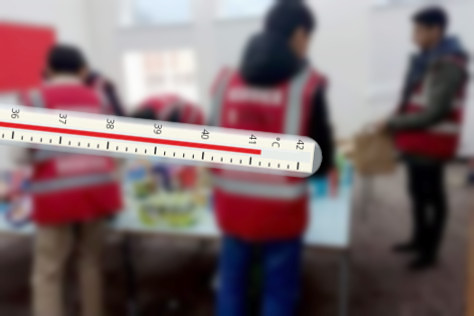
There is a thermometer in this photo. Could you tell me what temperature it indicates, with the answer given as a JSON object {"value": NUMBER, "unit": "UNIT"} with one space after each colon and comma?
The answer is {"value": 41.2, "unit": "°C"}
